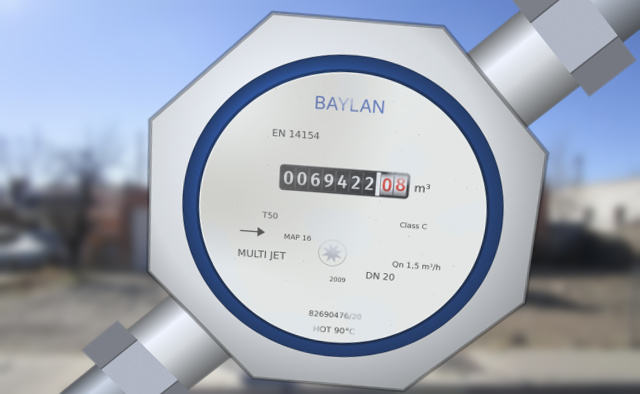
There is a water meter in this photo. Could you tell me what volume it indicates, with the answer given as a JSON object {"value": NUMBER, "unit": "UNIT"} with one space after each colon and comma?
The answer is {"value": 69422.08, "unit": "m³"}
